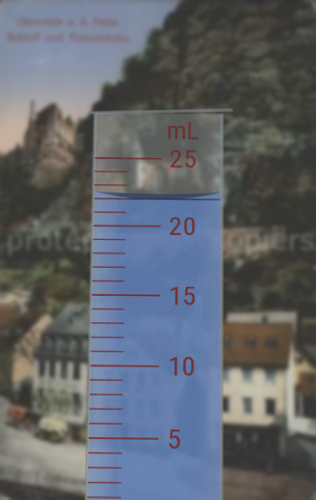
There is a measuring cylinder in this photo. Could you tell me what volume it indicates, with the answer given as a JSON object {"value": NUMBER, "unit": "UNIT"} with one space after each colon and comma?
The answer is {"value": 22, "unit": "mL"}
